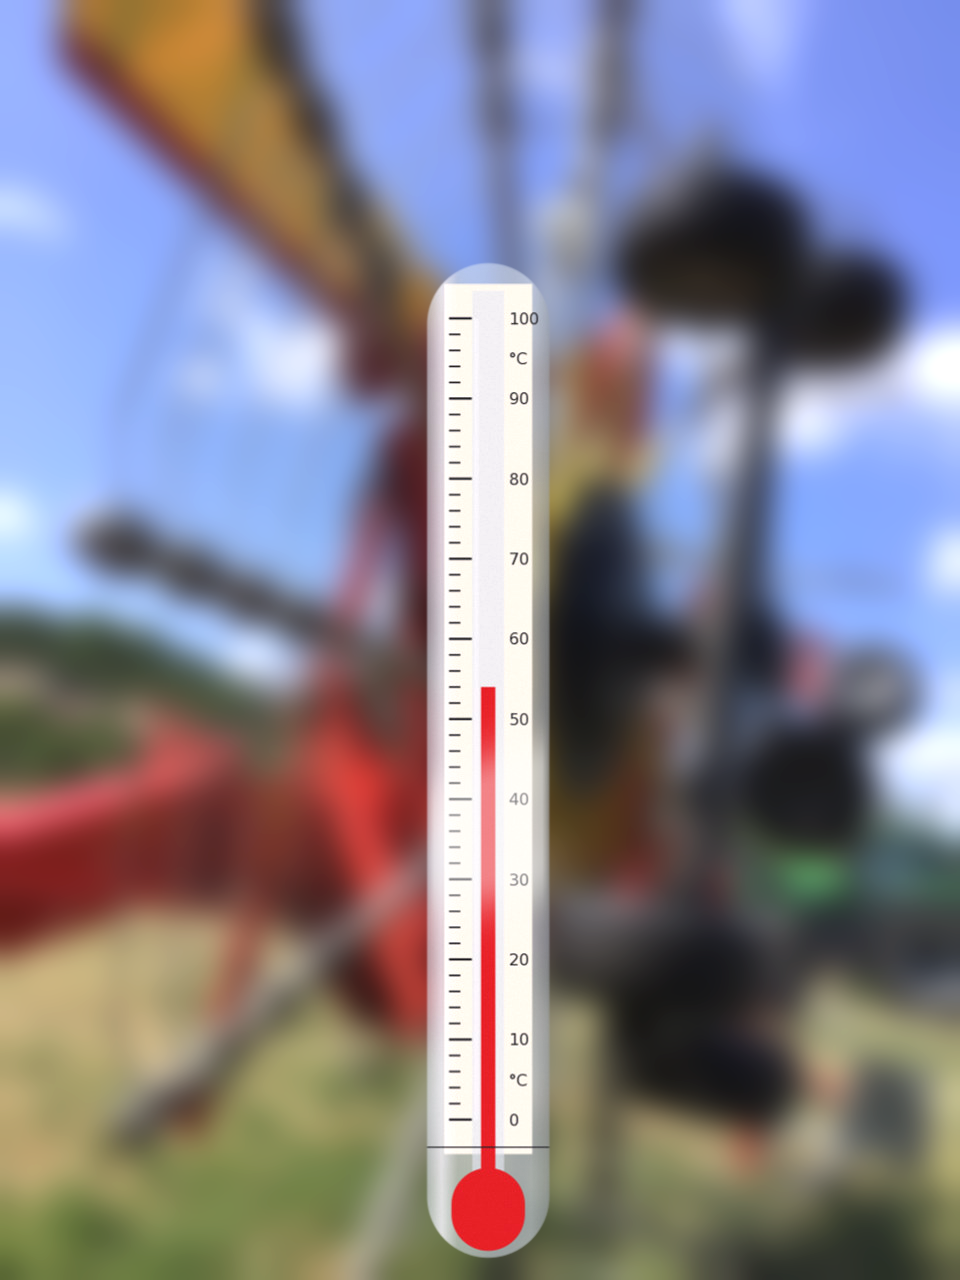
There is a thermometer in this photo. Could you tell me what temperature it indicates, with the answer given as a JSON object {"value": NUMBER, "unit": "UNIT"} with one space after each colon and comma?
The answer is {"value": 54, "unit": "°C"}
